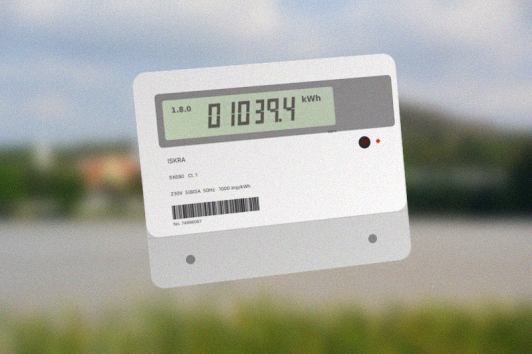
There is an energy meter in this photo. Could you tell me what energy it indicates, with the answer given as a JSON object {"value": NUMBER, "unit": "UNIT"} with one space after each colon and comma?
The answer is {"value": 1039.4, "unit": "kWh"}
